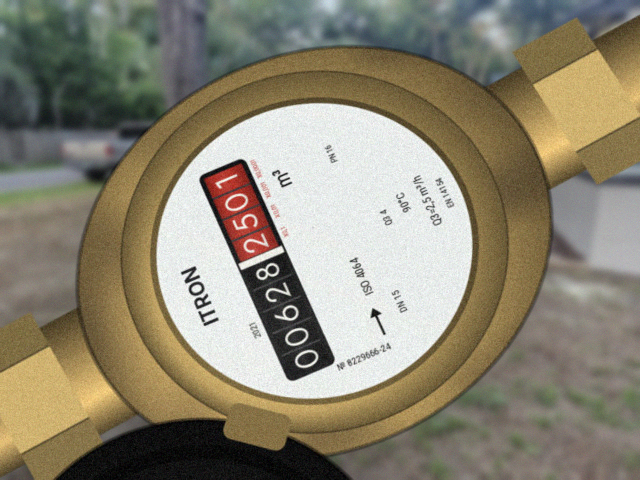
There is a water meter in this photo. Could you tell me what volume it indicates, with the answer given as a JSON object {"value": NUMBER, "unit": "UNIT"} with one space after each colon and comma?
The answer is {"value": 628.2501, "unit": "m³"}
